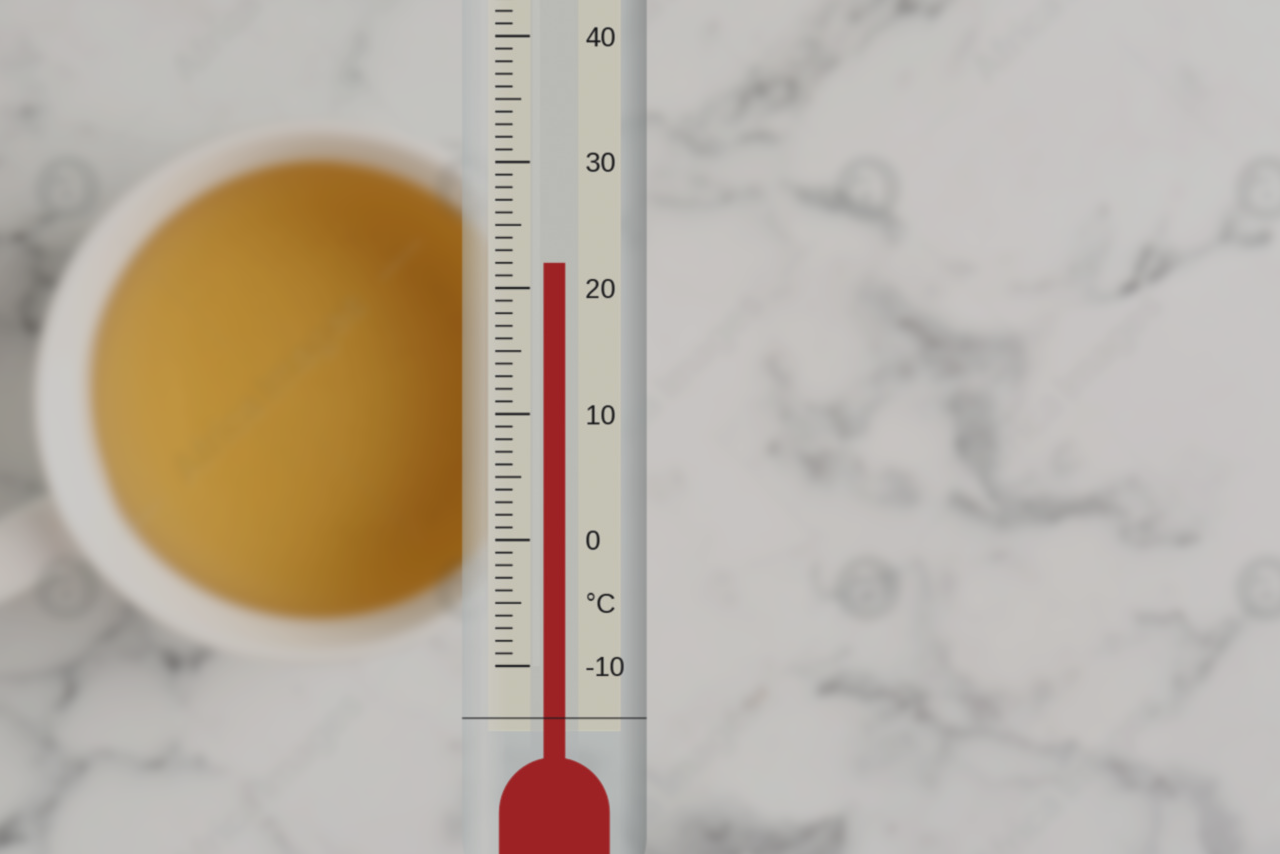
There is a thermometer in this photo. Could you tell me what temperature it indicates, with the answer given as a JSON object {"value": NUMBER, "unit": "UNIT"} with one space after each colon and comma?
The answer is {"value": 22, "unit": "°C"}
